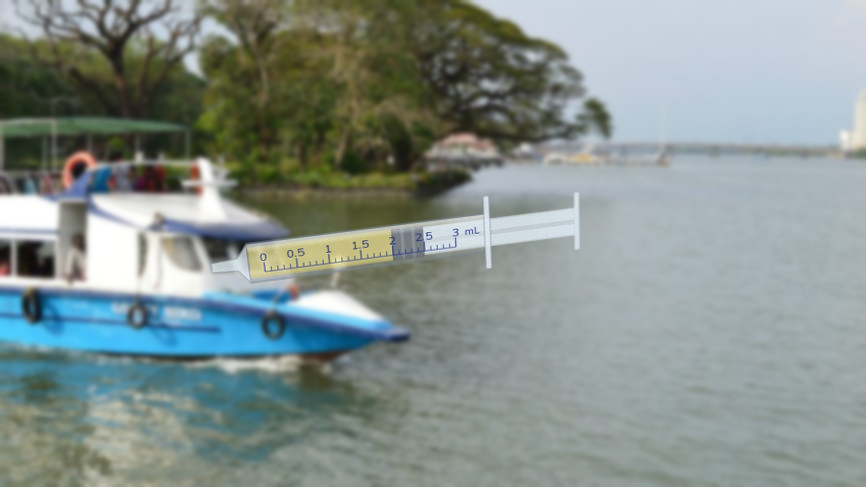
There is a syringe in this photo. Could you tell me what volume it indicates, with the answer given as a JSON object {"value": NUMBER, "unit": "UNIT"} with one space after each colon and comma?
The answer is {"value": 2, "unit": "mL"}
